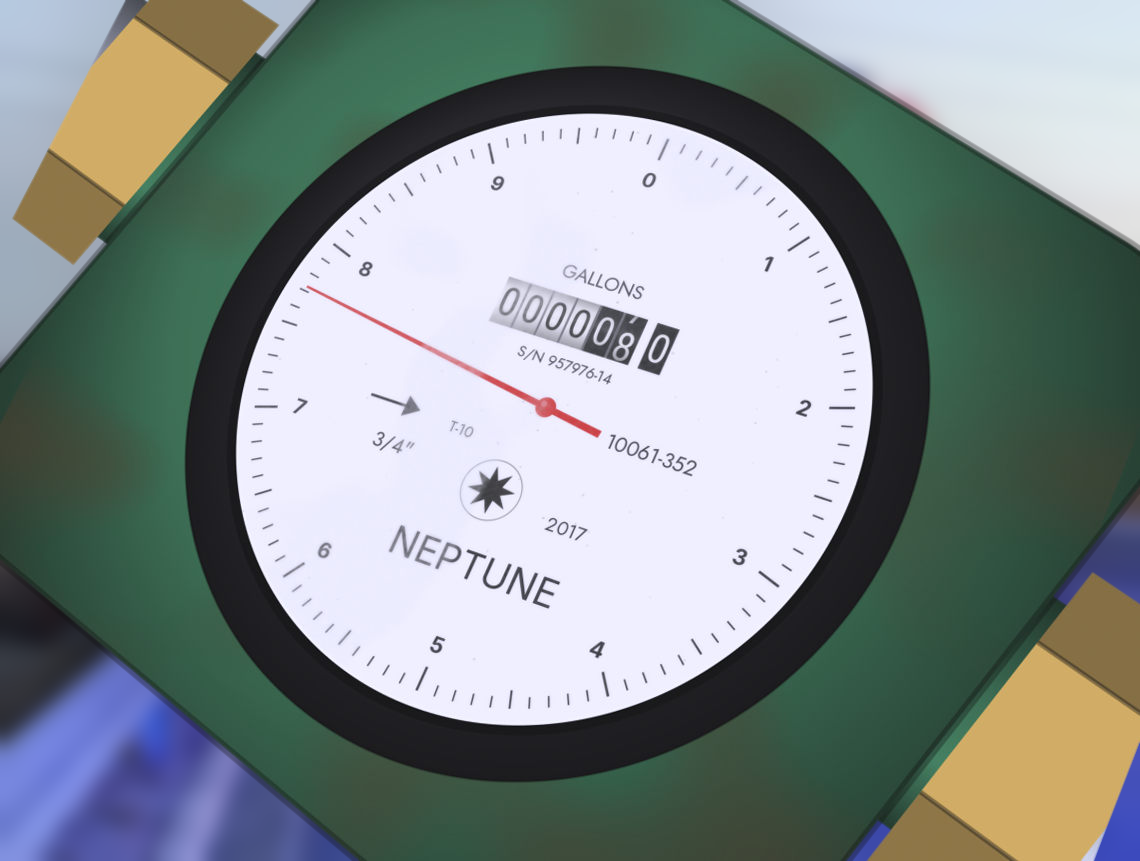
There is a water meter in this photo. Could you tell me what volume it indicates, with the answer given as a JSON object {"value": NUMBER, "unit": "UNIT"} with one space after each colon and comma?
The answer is {"value": 77.7, "unit": "gal"}
